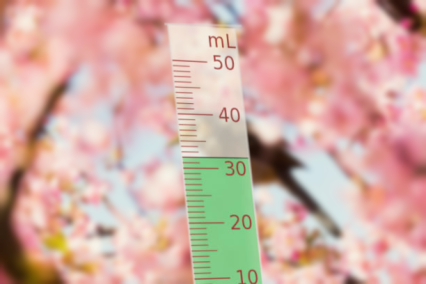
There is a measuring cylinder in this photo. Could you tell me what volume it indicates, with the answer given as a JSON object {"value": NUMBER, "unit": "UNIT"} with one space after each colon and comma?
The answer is {"value": 32, "unit": "mL"}
